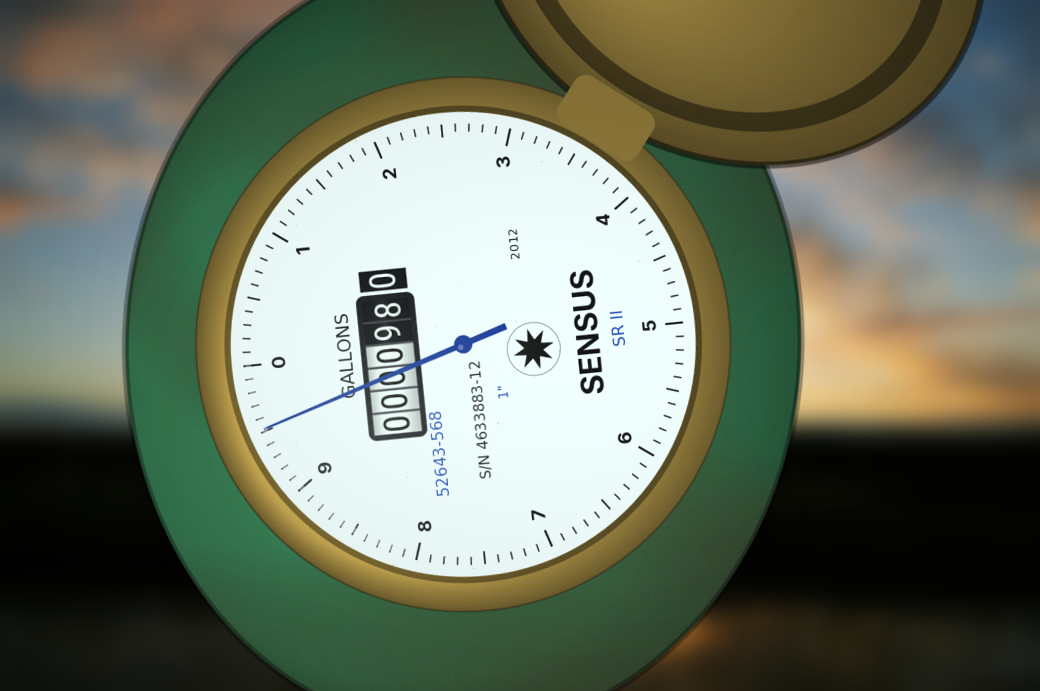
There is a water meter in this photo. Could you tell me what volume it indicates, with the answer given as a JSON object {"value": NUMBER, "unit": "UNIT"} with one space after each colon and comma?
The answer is {"value": 979.5, "unit": "gal"}
